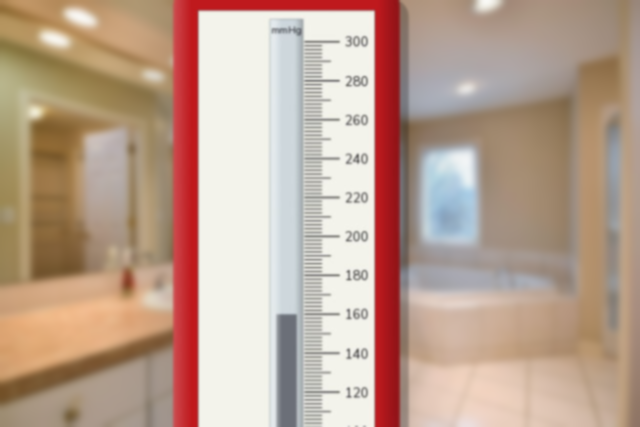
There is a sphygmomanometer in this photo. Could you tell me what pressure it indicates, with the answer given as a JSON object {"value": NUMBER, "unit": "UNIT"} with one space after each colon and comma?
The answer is {"value": 160, "unit": "mmHg"}
